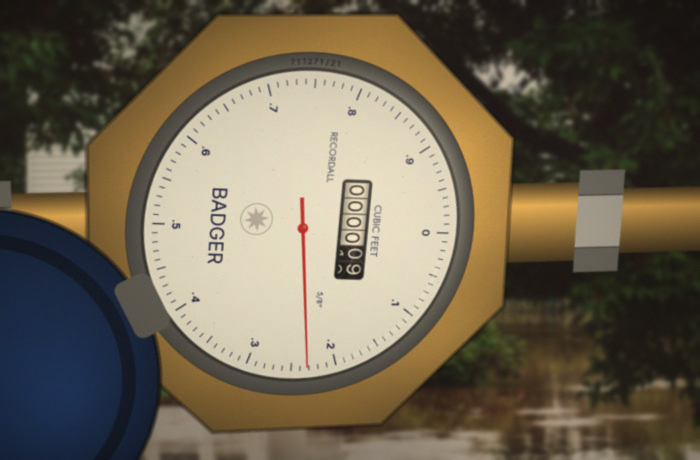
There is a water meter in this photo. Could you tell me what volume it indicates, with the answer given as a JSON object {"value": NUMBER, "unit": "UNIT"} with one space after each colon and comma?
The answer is {"value": 9.23, "unit": "ft³"}
